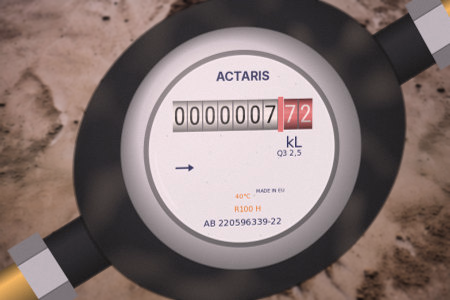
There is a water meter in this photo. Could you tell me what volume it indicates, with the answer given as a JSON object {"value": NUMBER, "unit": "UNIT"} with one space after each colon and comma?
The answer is {"value": 7.72, "unit": "kL"}
